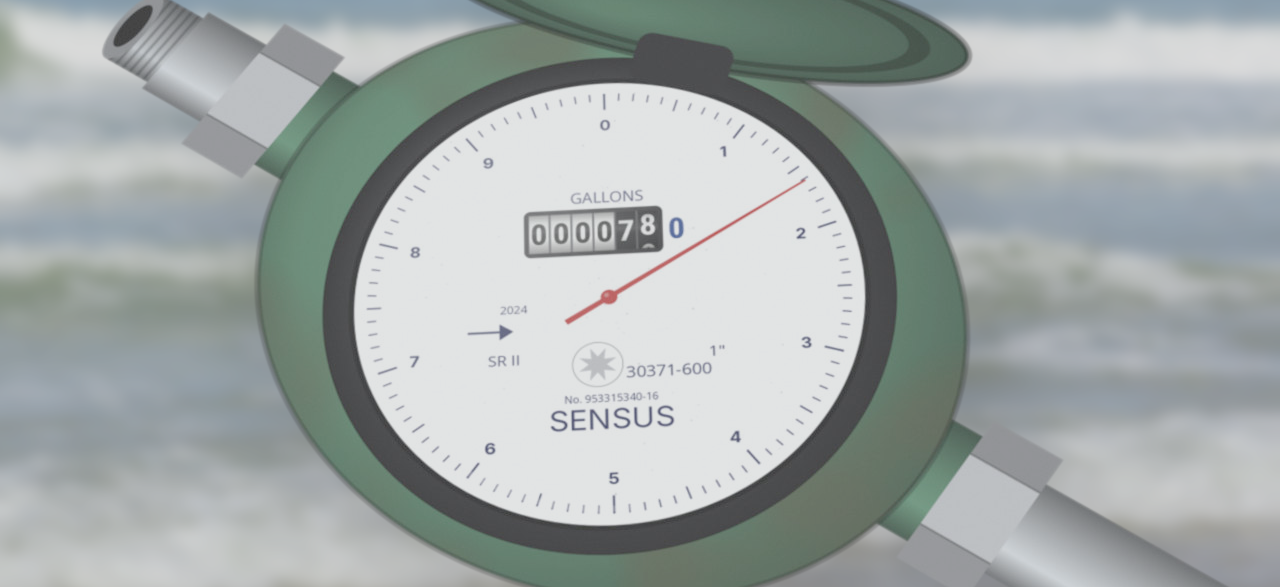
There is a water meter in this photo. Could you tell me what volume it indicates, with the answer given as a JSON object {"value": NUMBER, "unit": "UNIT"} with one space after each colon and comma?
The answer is {"value": 781.6, "unit": "gal"}
